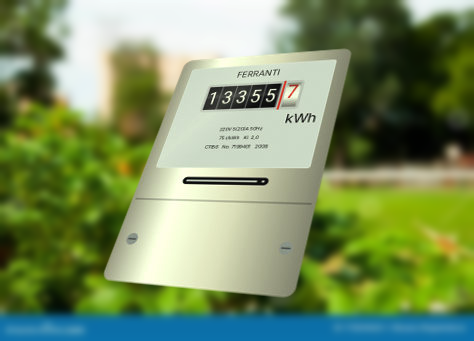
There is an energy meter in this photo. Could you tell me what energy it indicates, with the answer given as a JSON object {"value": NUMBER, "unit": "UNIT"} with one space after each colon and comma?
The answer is {"value": 13355.7, "unit": "kWh"}
